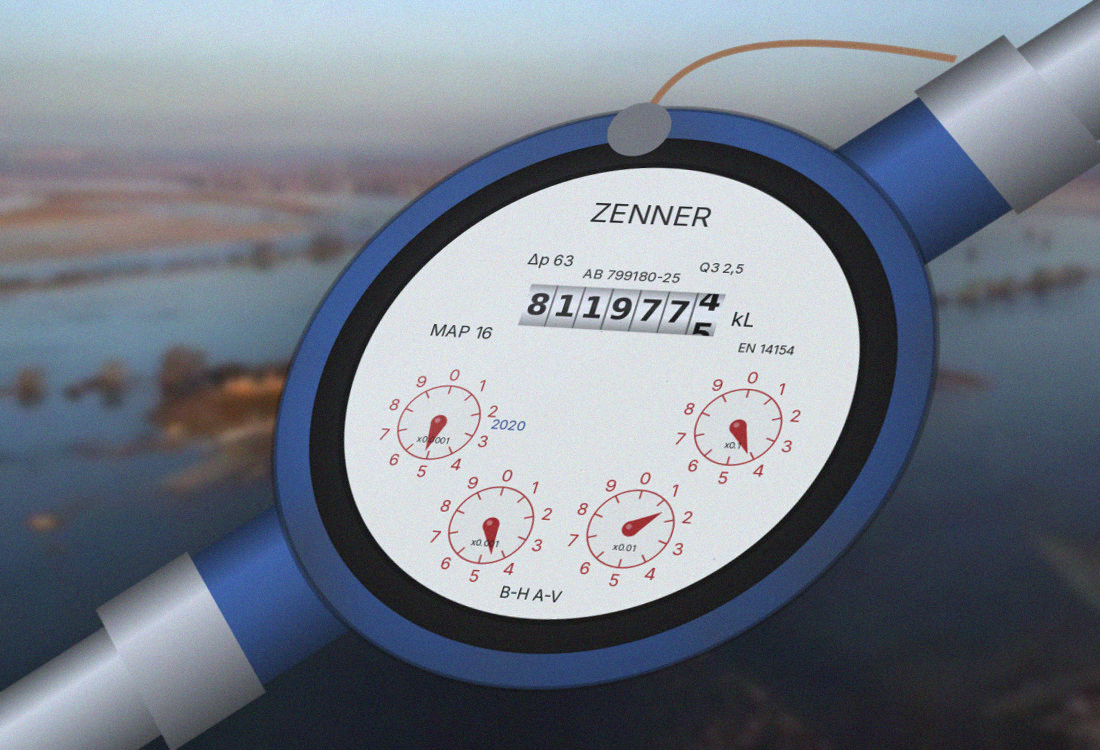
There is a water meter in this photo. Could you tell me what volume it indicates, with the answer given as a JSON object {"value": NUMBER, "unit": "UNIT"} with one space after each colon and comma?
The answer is {"value": 8119774.4145, "unit": "kL"}
